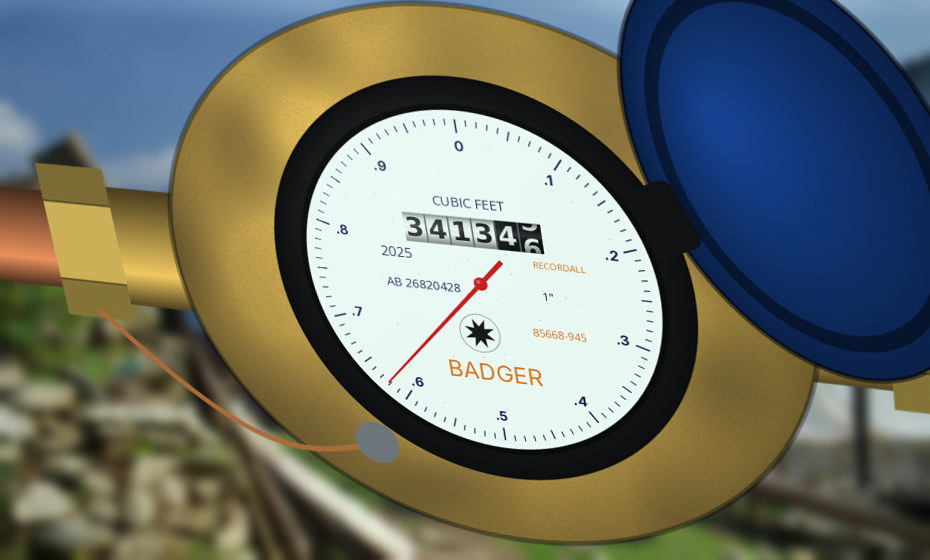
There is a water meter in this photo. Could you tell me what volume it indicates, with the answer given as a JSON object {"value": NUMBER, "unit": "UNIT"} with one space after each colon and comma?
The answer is {"value": 341345.62, "unit": "ft³"}
